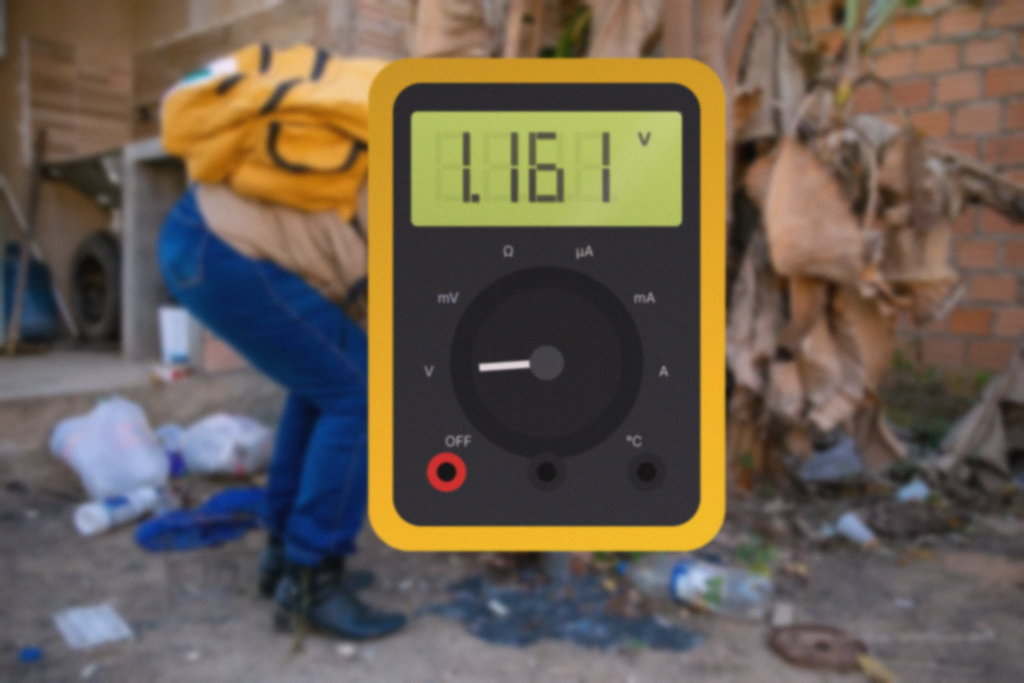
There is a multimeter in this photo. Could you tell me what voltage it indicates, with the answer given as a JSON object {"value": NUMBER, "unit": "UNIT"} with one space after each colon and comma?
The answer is {"value": 1.161, "unit": "V"}
